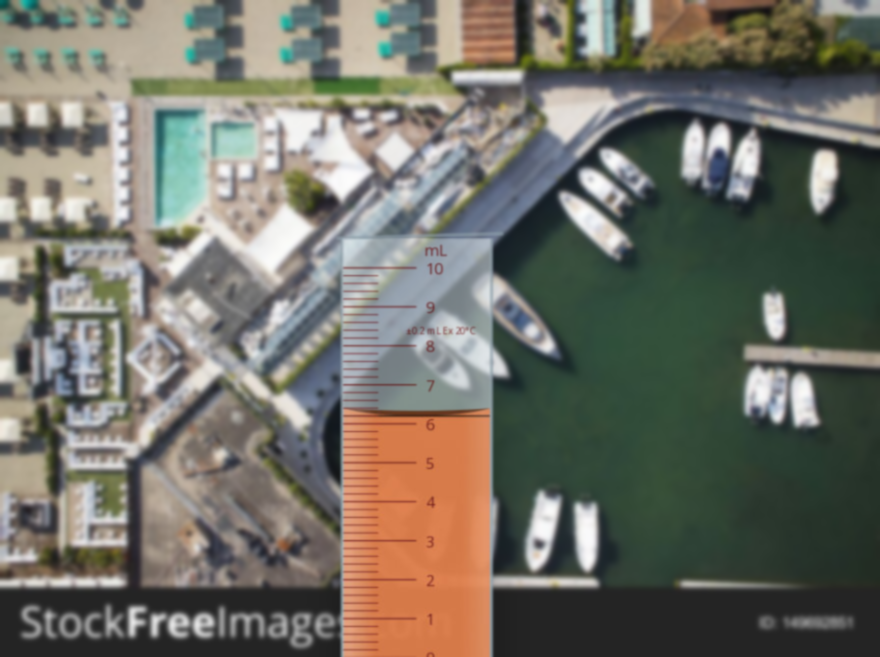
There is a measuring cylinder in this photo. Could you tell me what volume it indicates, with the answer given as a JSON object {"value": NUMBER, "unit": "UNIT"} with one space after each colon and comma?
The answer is {"value": 6.2, "unit": "mL"}
